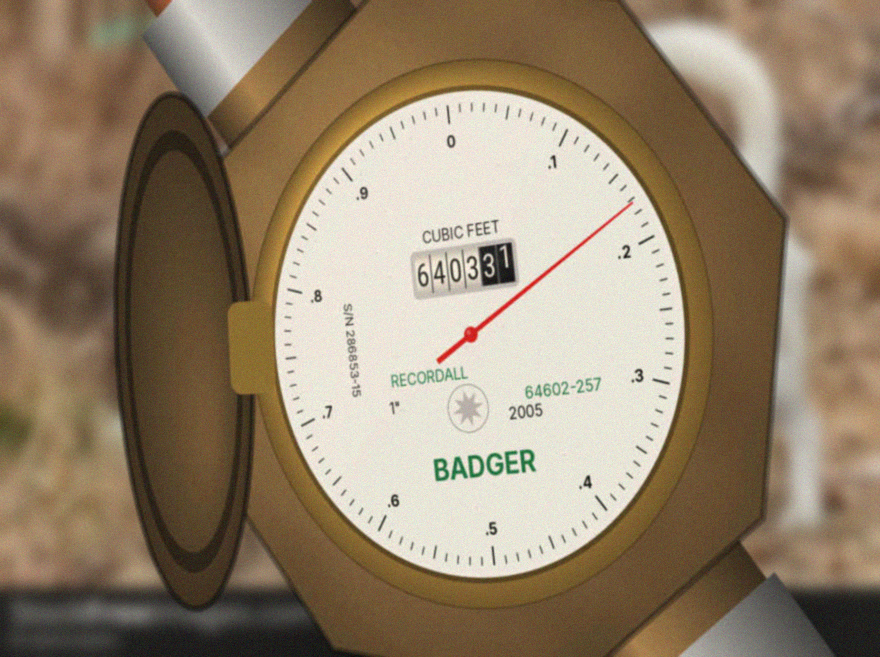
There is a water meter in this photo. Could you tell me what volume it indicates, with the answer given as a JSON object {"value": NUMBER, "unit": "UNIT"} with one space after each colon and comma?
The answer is {"value": 640331.17, "unit": "ft³"}
